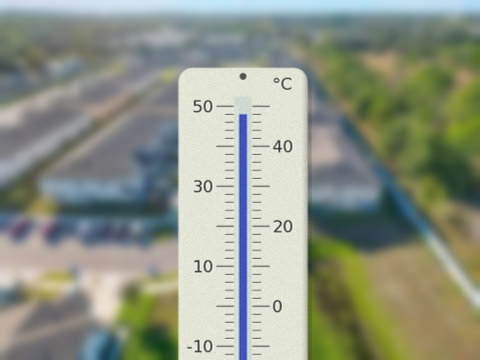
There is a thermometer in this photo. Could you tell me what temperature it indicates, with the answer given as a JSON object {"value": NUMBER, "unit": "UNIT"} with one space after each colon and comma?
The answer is {"value": 48, "unit": "°C"}
